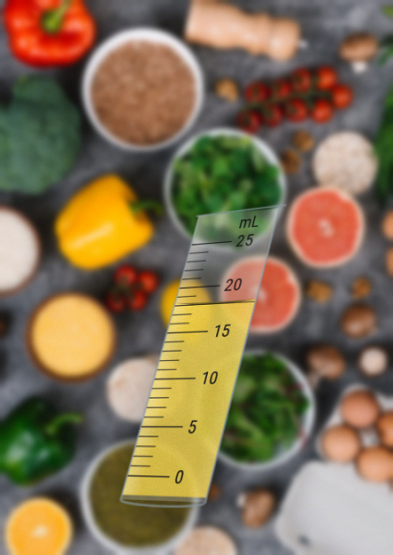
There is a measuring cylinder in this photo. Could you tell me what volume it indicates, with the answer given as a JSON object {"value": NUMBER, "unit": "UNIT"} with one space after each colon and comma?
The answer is {"value": 18, "unit": "mL"}
